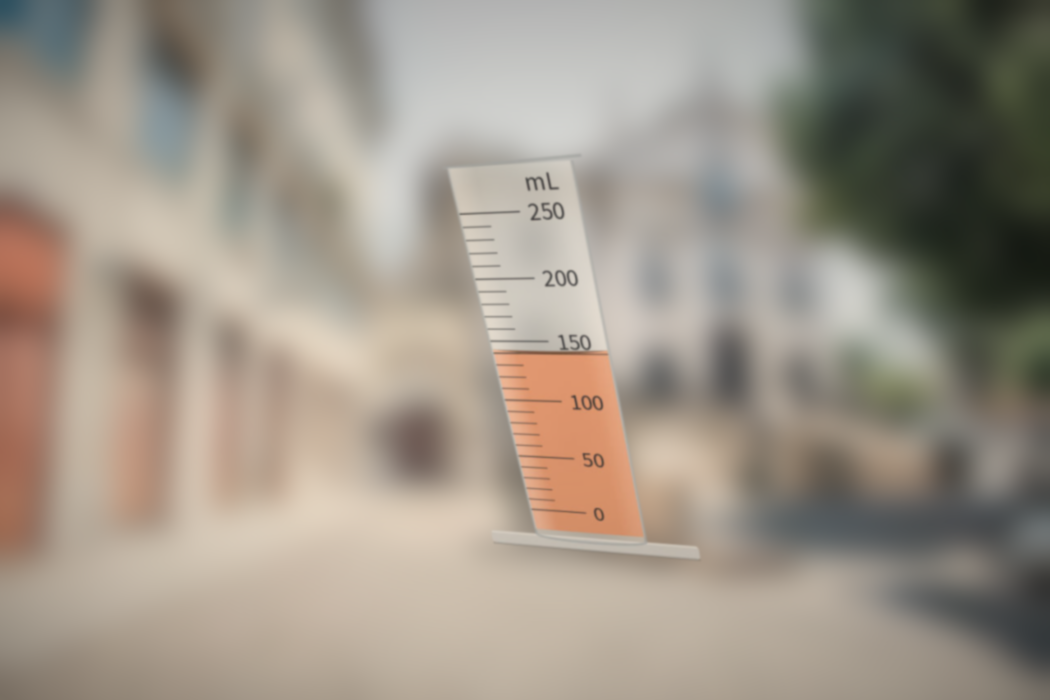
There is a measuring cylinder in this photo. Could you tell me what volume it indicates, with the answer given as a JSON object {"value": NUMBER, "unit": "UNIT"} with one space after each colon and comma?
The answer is {"value": 140, "unit": "mL"}
